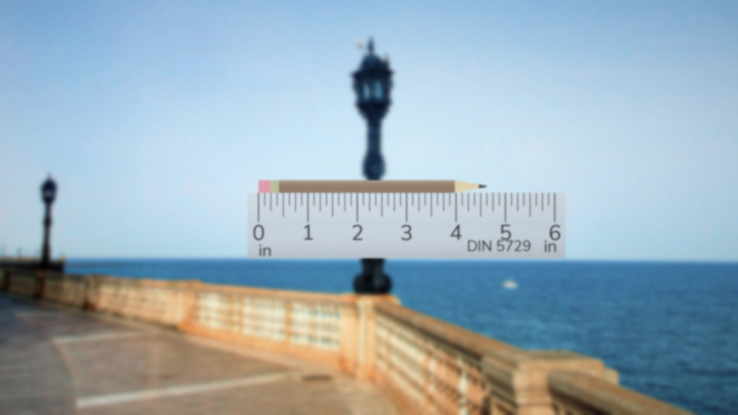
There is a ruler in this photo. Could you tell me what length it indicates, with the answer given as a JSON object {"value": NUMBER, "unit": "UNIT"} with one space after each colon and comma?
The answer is {"value": 4.625, "unit": "in"}
